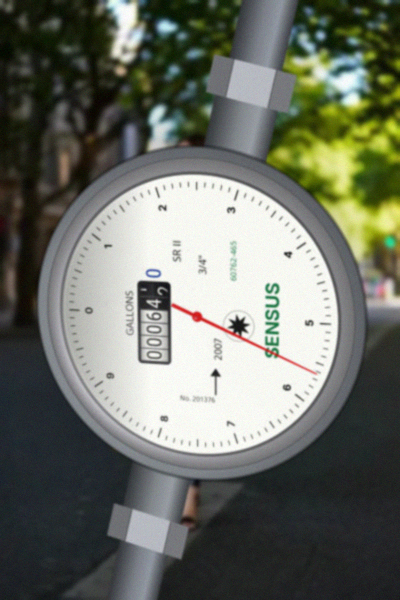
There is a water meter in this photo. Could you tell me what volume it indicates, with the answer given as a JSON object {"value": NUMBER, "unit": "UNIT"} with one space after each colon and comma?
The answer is {"value": 6415.6, "unit": "gal"}
